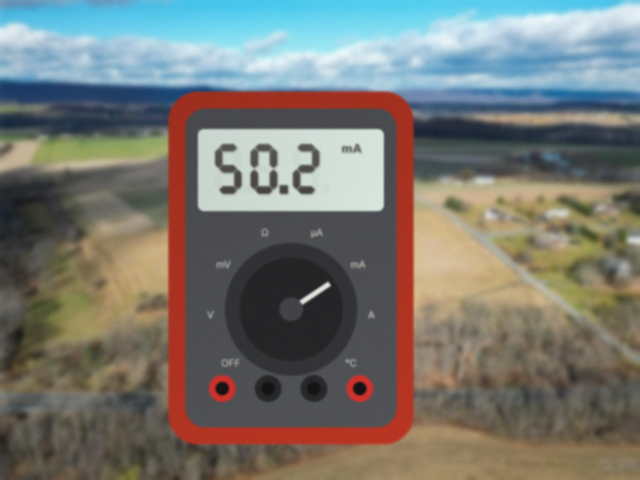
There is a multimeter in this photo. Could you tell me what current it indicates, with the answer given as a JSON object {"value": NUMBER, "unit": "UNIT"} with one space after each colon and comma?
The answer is {"value": 50.2, "unit": "mA"}
